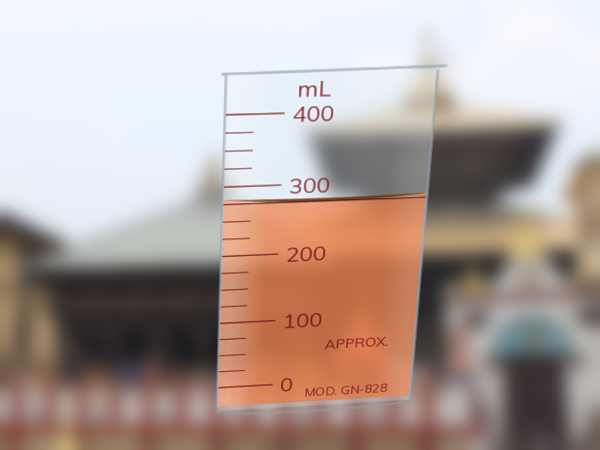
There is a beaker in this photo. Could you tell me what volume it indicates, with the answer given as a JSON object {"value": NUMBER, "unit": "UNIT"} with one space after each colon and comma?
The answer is {"value": 275, "unit": "mL"}
